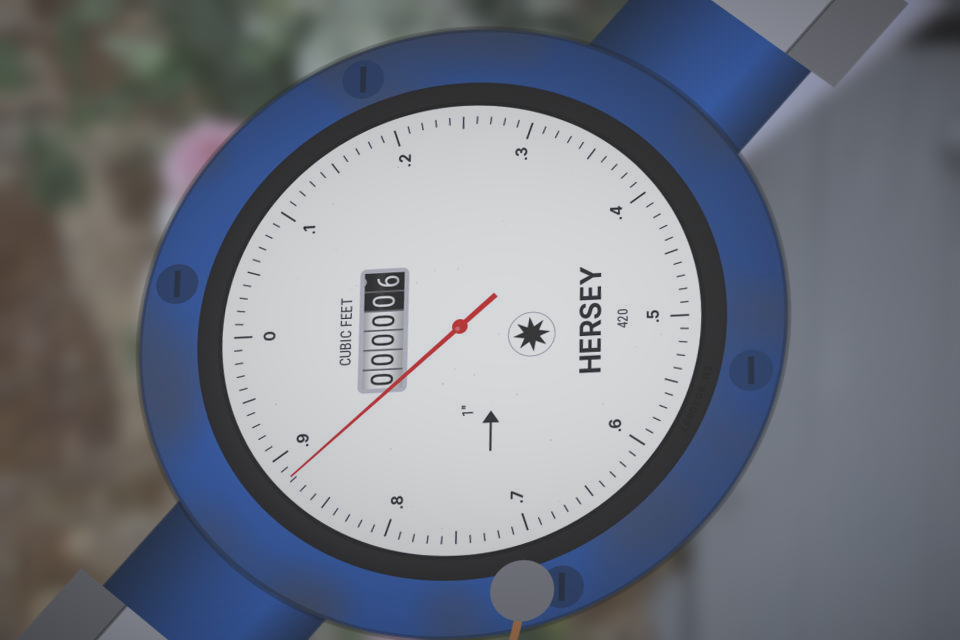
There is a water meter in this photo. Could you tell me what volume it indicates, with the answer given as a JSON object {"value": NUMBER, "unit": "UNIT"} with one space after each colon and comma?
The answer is {"value": 5.88, "unit": "ft³"}
